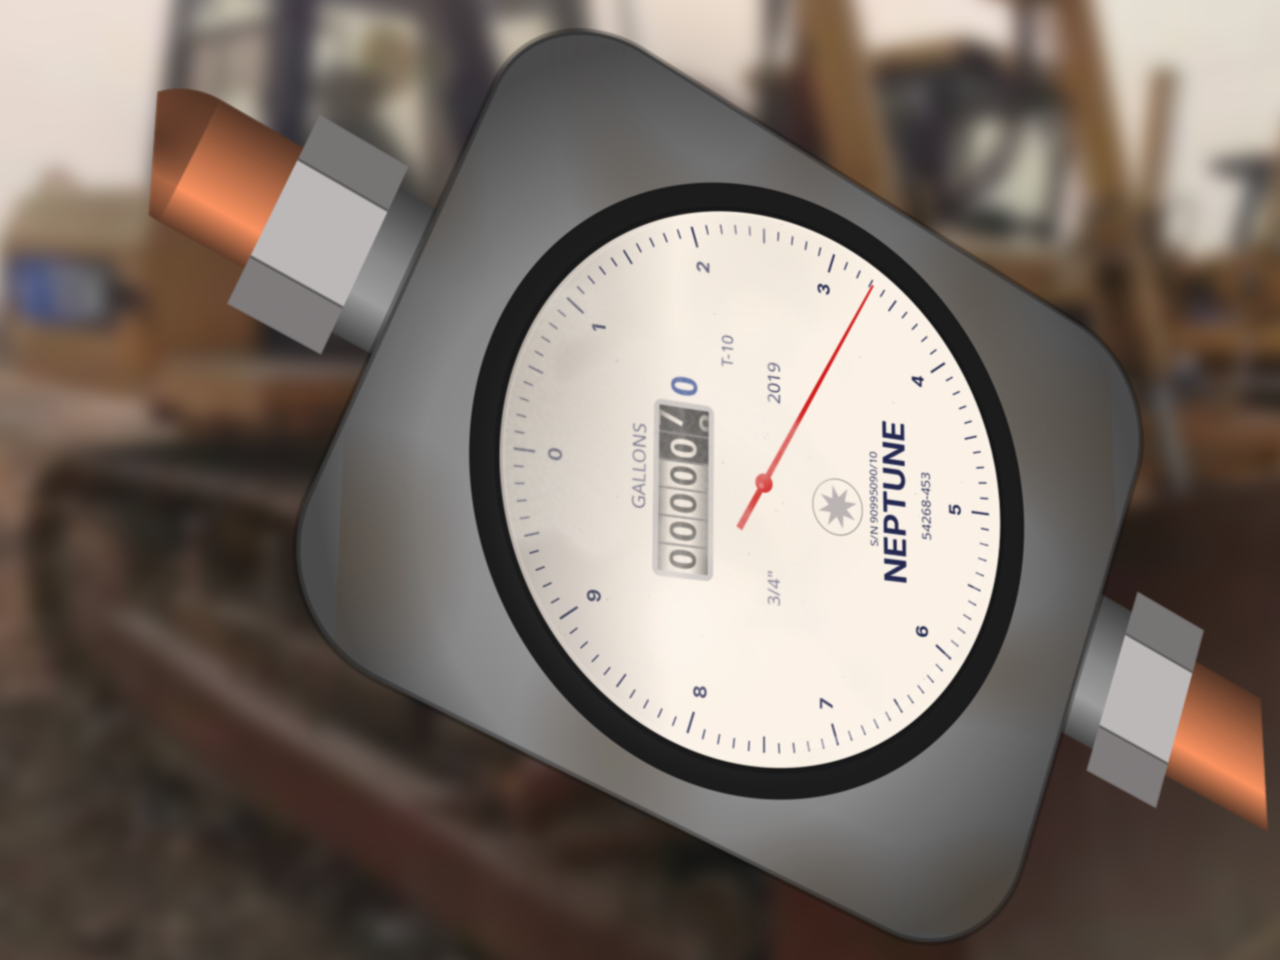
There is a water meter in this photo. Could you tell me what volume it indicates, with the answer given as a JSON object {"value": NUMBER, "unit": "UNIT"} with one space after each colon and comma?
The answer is {"value": 73.3, "unit": "gal"}
